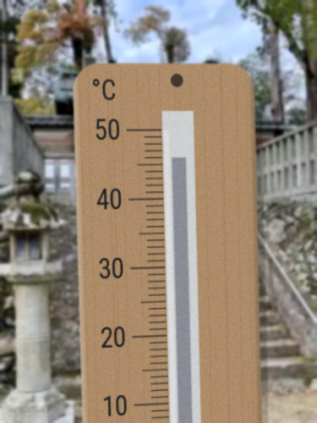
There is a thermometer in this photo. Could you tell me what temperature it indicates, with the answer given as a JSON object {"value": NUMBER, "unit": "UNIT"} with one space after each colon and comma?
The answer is {"value": 46, "unit": "°C"}
